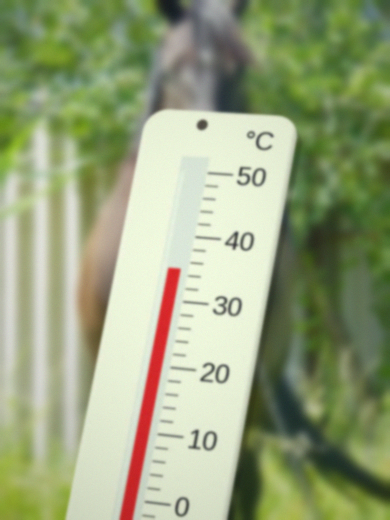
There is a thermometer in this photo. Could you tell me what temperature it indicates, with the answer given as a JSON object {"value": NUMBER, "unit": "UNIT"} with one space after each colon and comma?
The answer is {"value": 35, "unit": "°C"}
